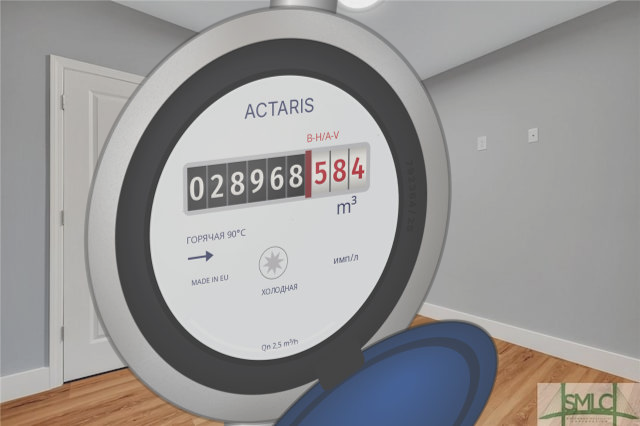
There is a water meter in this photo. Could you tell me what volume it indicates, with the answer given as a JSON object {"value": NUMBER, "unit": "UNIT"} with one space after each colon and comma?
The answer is {"value": 28968.584, "unit": "m³"}
